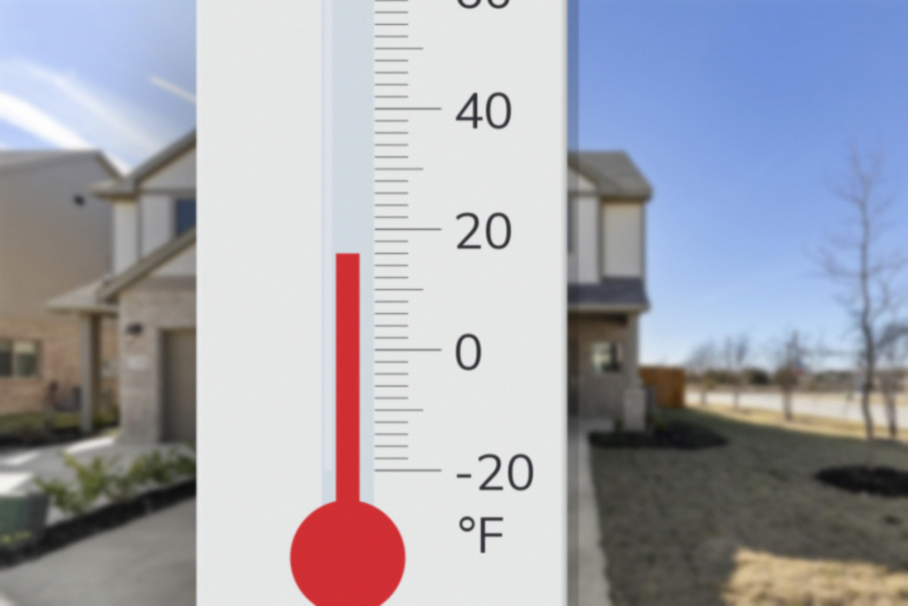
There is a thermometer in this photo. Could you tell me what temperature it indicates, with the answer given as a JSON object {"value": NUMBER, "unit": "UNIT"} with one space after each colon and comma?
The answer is {"value": 16, "unit": "°F"}
